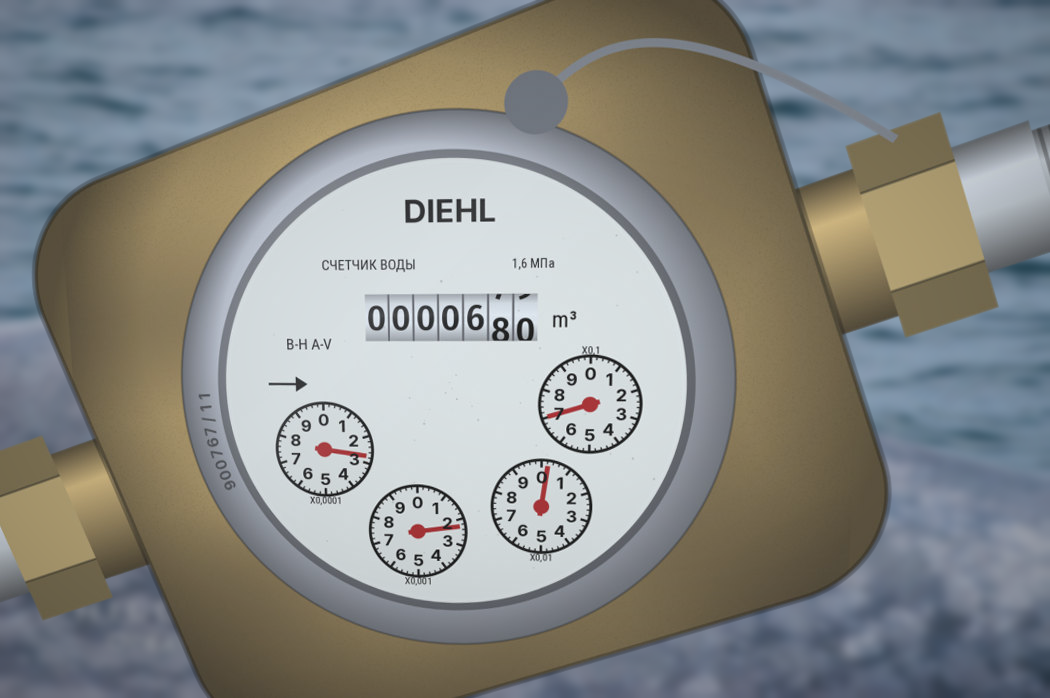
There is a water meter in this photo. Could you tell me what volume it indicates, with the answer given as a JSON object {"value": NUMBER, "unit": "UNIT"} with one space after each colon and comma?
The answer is {"value": 679.7022, "unit": "m³"}
